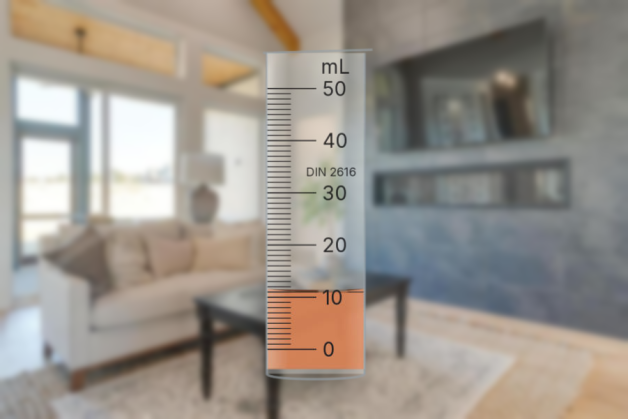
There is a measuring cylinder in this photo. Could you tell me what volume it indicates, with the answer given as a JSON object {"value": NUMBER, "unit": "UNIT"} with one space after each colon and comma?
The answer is {"value": 11, "unit": "mL"}
